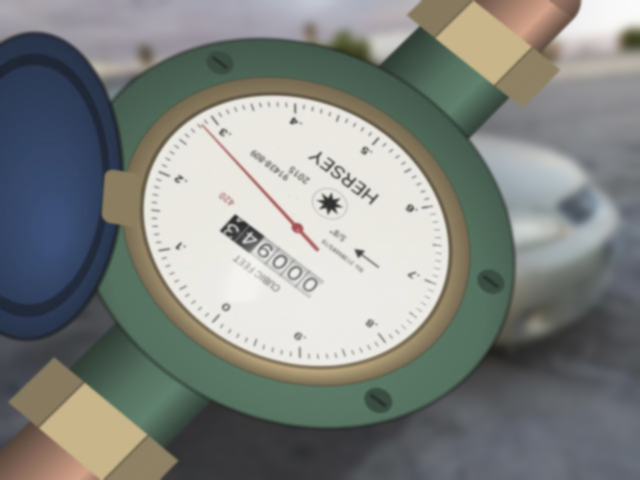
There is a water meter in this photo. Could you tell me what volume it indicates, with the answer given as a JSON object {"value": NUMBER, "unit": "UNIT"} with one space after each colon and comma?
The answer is {"value": 943.28, "unit": "ft³"}
